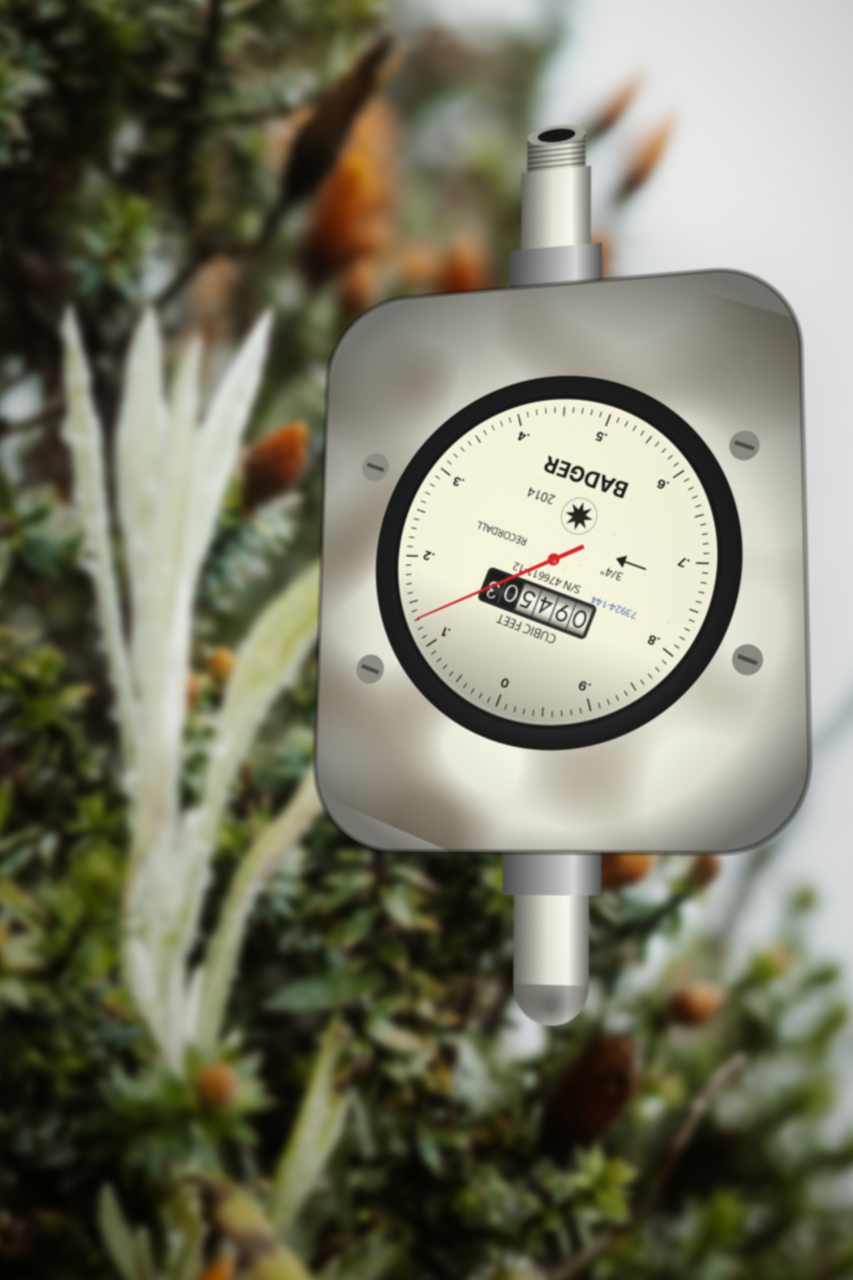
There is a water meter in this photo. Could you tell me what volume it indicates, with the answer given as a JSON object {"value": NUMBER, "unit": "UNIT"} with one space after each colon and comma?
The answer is {"value": 94503.13, "unit": "ft³"}
